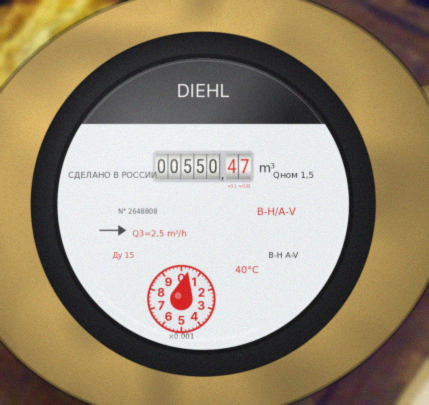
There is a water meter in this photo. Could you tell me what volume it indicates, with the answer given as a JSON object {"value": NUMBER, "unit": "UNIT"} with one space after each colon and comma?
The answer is {"value": 550.470, "unit": "m³"}
